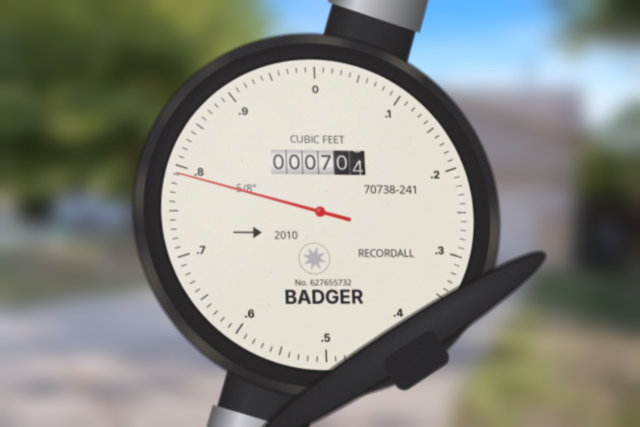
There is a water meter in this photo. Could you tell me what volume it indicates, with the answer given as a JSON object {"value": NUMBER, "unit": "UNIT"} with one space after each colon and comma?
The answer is {"value": 703.79, "unit": "ft³"}
